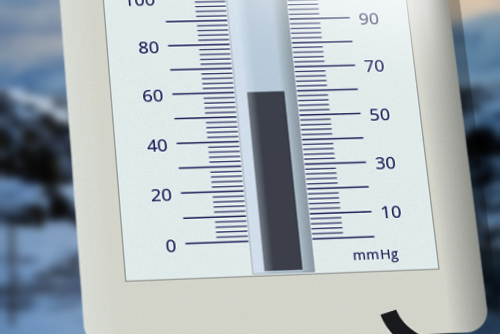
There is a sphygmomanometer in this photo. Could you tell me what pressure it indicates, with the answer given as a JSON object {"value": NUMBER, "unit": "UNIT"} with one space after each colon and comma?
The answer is {"value": 60, "unit": "mmHg"}
